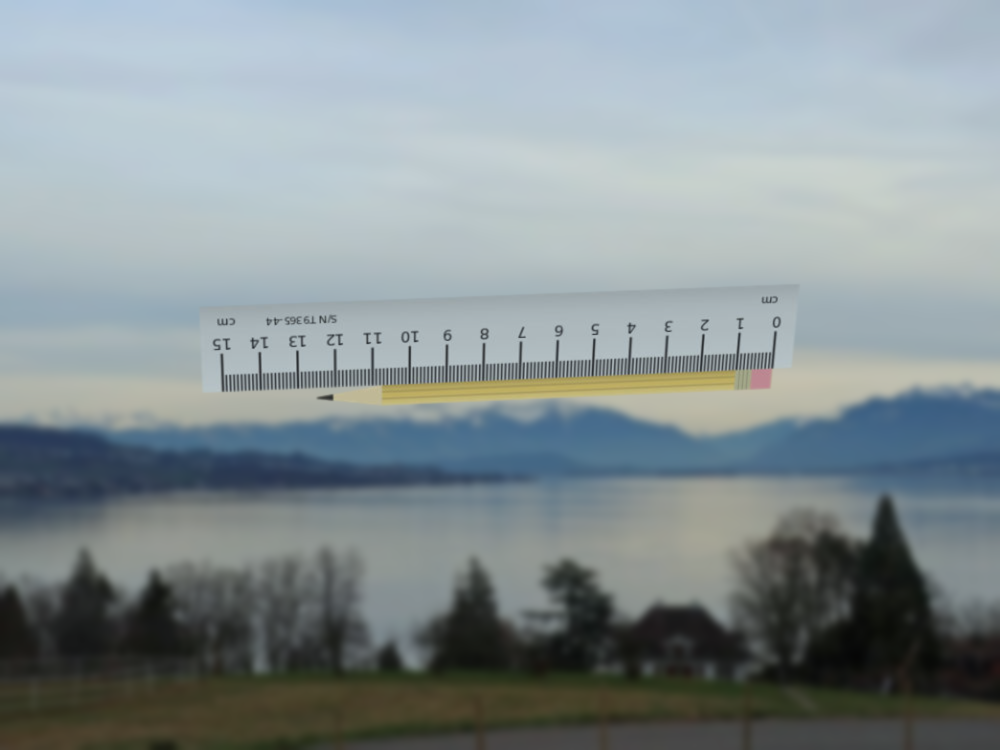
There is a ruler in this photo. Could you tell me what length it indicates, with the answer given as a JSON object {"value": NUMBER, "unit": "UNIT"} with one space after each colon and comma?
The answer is {"value": 12.5, "unit": "cm"}
